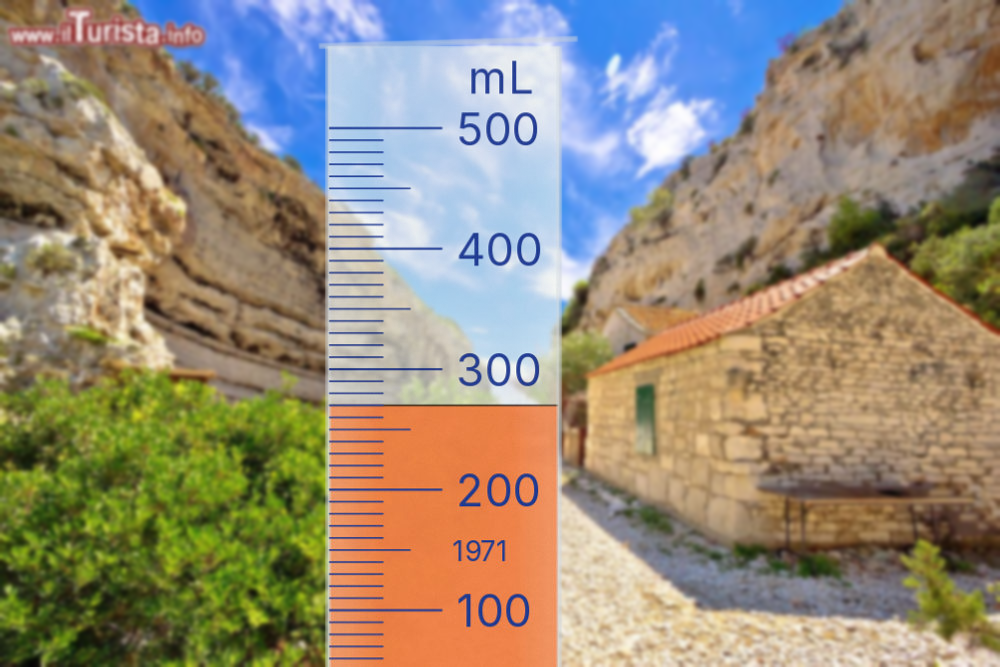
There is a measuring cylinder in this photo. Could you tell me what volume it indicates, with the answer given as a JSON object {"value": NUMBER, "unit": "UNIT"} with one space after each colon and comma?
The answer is {"value": 270, "unit": "mL"}
